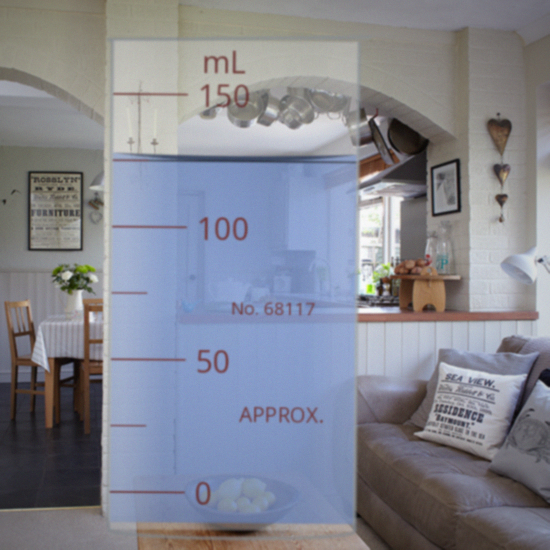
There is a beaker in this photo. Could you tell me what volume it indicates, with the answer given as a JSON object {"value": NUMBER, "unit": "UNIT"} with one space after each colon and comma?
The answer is {"value": 125, "unit": "mL"}
